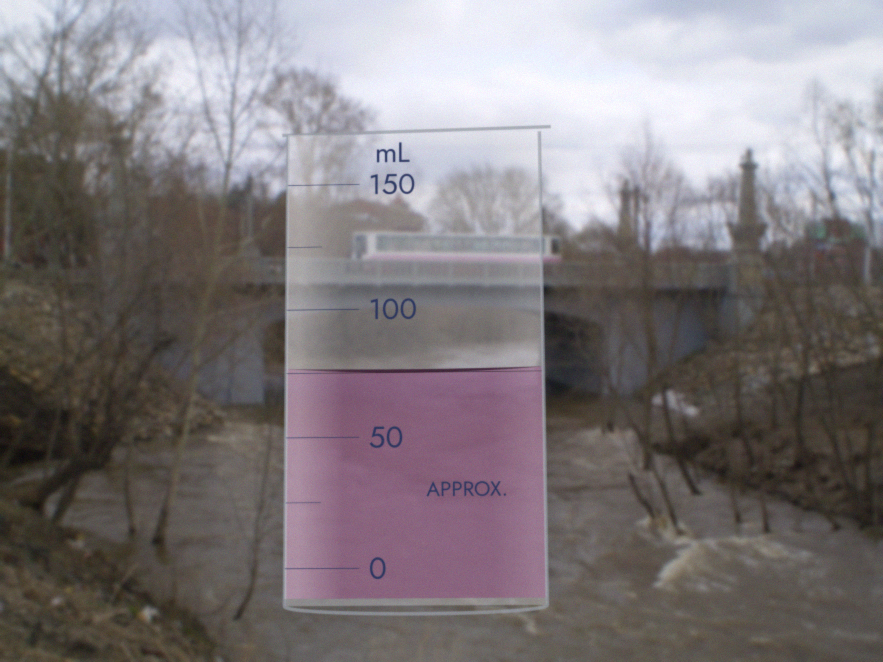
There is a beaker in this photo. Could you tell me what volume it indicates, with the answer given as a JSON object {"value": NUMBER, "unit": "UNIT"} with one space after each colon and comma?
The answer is {"value": 75, "unit": "mL"}
